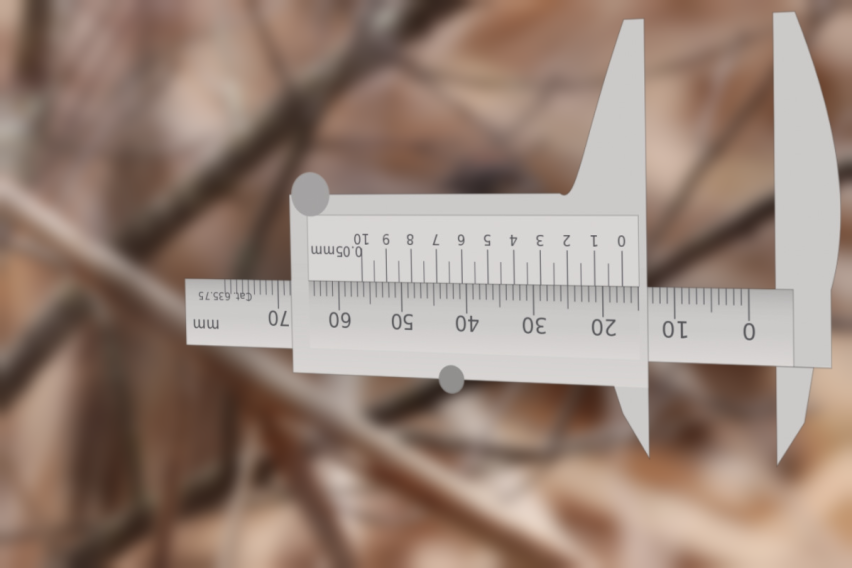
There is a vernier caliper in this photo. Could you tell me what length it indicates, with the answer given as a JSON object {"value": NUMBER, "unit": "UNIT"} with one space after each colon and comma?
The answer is {"value": 17.2, "unit": "mm"}
